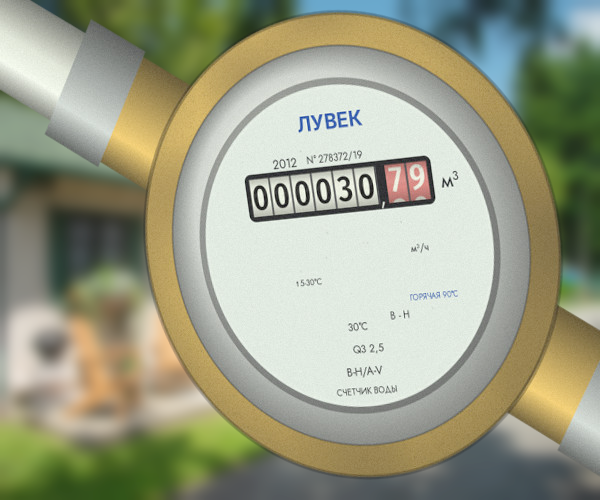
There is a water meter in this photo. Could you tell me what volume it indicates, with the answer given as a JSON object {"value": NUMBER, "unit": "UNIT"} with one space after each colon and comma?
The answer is {"value": 30.79, "unit": "m³"}
